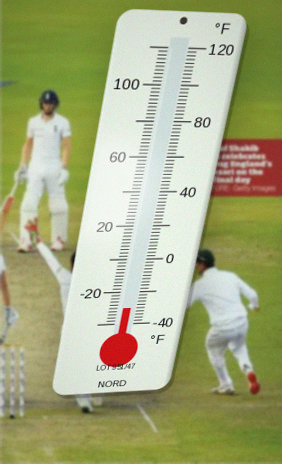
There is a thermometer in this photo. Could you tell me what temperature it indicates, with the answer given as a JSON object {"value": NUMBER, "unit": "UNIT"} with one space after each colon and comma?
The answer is {"value": -30, "unit": "°F"}
